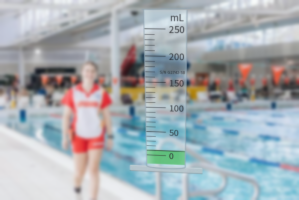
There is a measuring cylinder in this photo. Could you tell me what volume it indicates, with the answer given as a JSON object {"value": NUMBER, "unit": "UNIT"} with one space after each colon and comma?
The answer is {"value": 10, "unit": "mL"}
